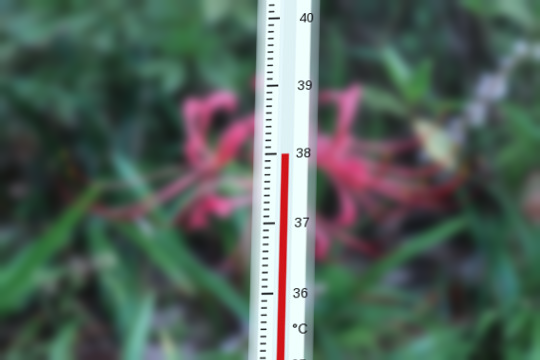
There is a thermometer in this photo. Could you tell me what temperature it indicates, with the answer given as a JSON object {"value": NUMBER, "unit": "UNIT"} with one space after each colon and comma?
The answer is {"value": 38, "unit": "°C"}
